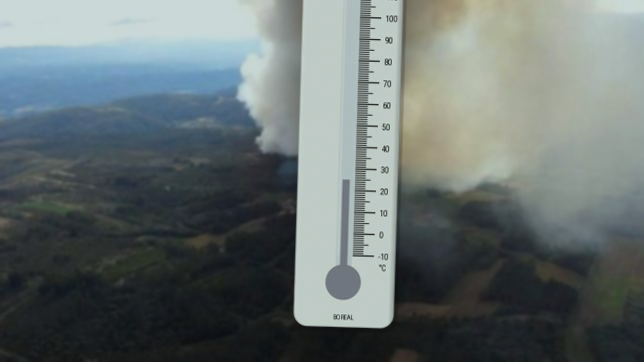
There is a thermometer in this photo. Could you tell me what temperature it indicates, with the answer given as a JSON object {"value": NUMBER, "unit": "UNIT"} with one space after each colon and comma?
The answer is {"value": 25, "unit": "°C"}
